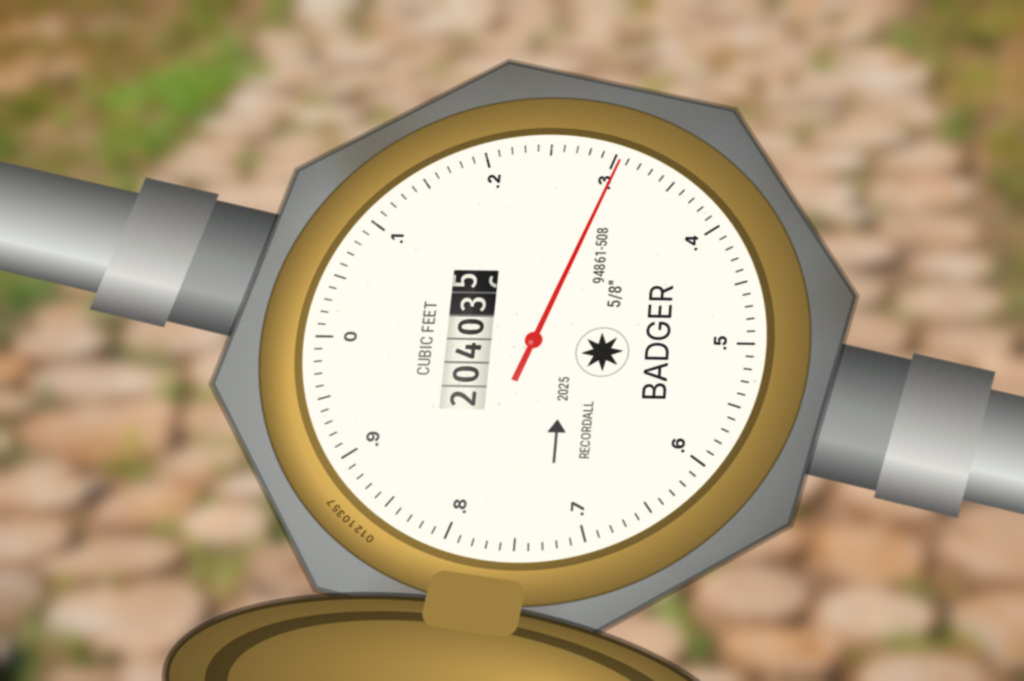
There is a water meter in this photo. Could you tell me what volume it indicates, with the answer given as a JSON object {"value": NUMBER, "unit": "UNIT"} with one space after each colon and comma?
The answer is {"value": 204035.30, "unit": "ft³"}
